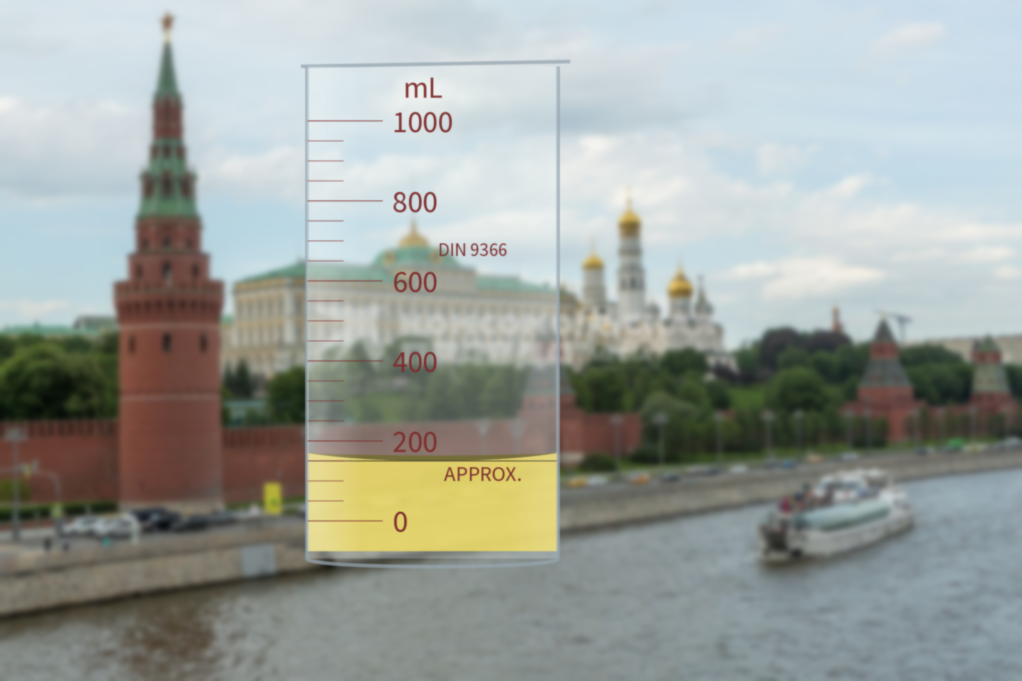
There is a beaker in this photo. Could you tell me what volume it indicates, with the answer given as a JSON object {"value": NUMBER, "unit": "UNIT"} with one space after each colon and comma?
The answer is {"value": 150, "unit": "mL"}
